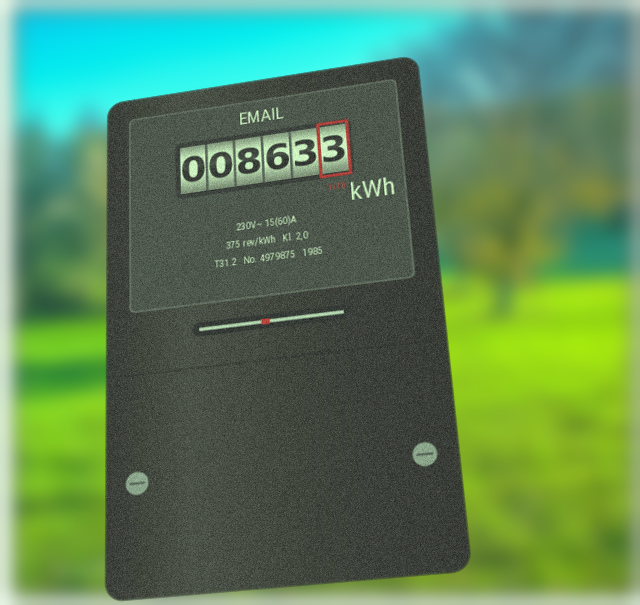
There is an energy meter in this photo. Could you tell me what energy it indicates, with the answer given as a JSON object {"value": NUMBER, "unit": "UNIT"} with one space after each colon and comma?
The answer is {"value": 863.3, "unit": "kWh"}
